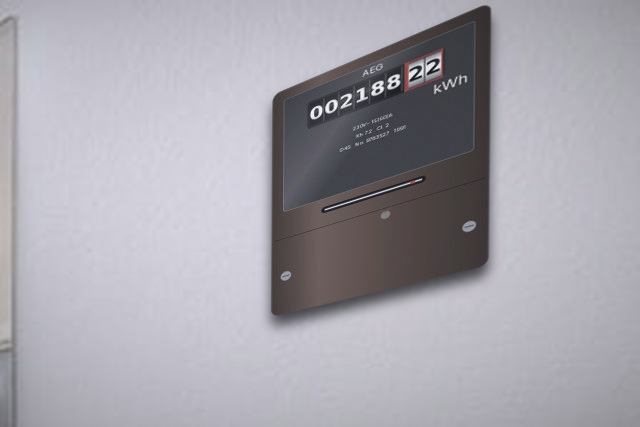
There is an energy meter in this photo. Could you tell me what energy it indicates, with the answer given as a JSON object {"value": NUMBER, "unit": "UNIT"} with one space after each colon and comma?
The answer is {"value": 2188.22, "unit": "kWh"}
